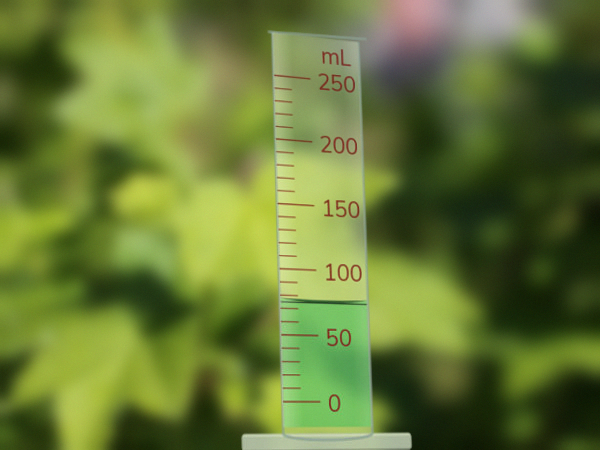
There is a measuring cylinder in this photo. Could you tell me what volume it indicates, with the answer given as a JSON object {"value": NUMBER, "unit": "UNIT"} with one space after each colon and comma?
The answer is {"value": 75, "unit": "mL"}
